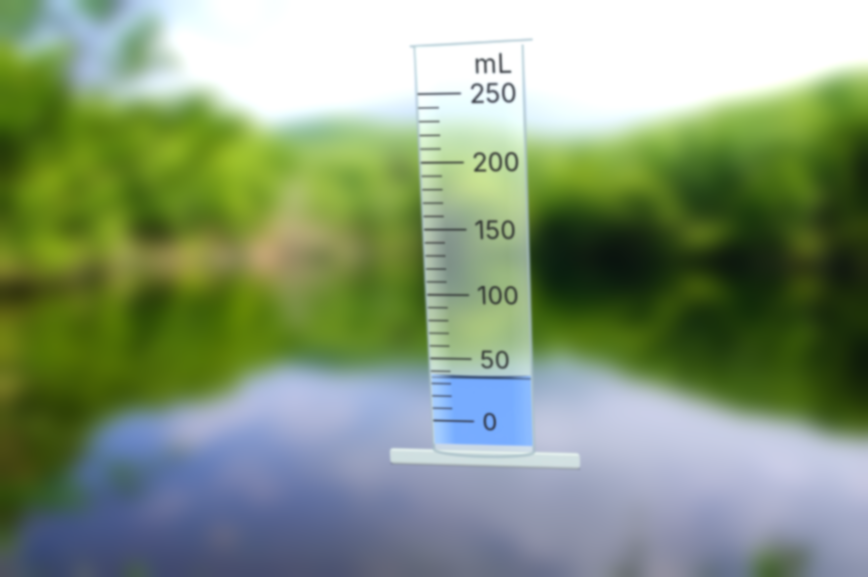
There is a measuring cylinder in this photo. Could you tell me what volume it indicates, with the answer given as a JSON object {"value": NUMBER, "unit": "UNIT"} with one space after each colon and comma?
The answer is {"value": 35, "unit": "mL"}
